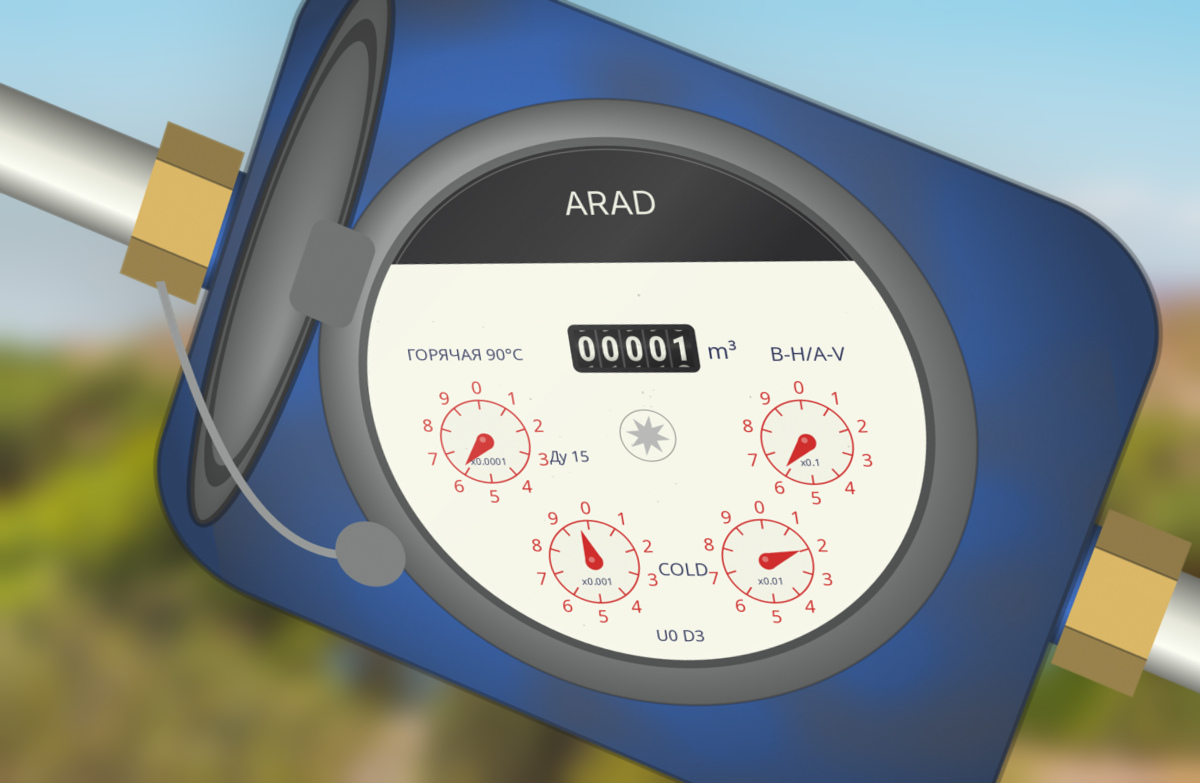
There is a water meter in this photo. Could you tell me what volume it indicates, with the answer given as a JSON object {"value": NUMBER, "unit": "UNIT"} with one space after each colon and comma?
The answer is {"value": 1.6196, "unit": "m³"}
